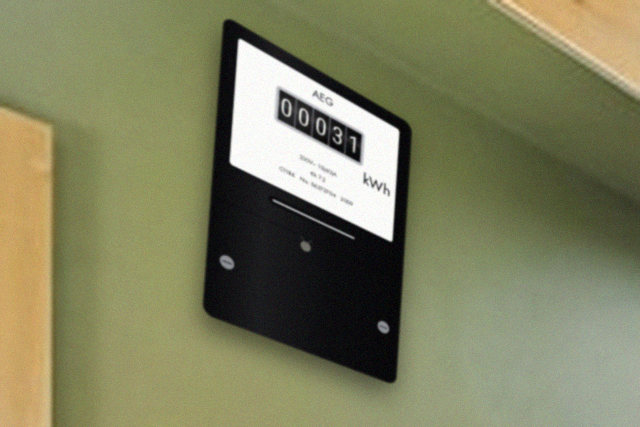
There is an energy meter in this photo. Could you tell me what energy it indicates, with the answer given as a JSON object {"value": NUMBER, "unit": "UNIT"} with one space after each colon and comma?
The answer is {"value": 31, "unit": "kWh"}
